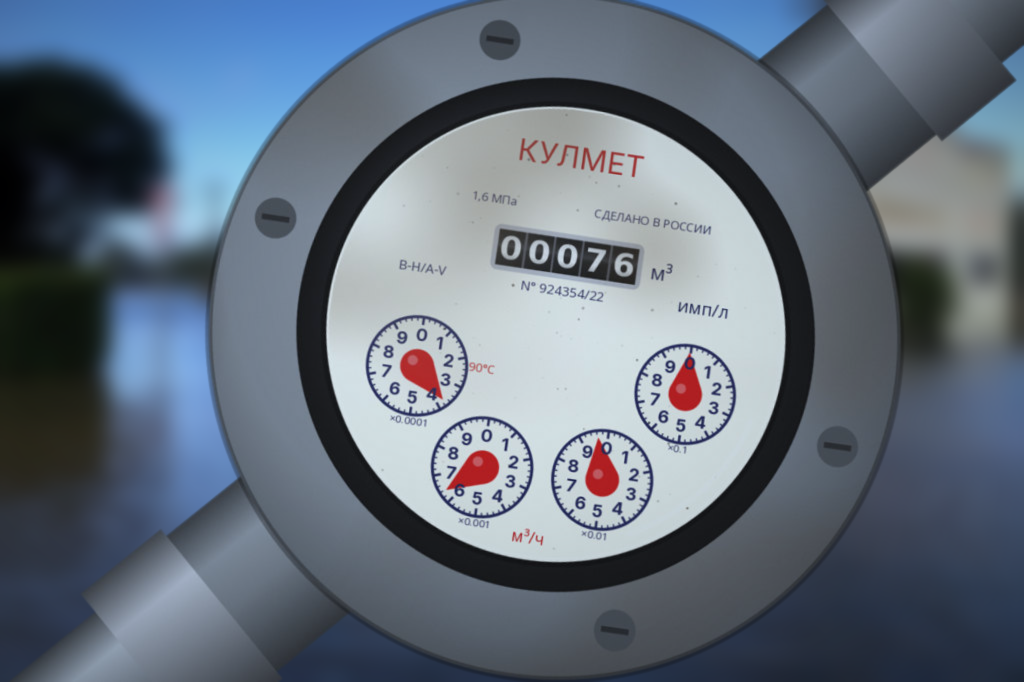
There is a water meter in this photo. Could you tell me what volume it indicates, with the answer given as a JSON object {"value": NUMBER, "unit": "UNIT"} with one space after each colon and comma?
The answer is {"value": 75.9963, "unit": "m³"}
